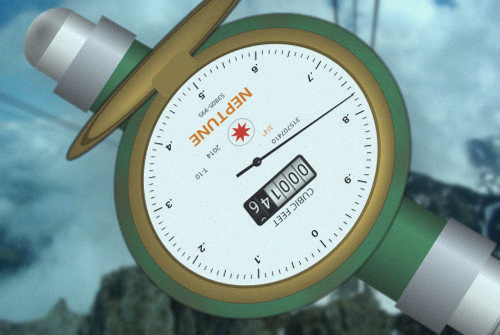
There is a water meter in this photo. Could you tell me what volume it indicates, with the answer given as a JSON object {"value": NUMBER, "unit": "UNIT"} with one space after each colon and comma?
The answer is {"value": 145.77, "unit": "ft³"}
